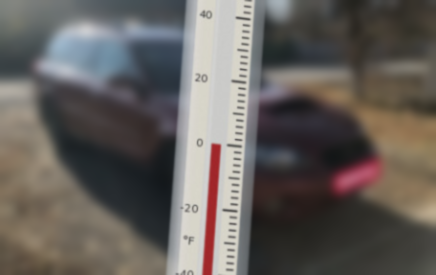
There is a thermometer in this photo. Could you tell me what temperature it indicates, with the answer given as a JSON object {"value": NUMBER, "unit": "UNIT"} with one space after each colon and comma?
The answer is {"value": 0, "unit": "°F"}
